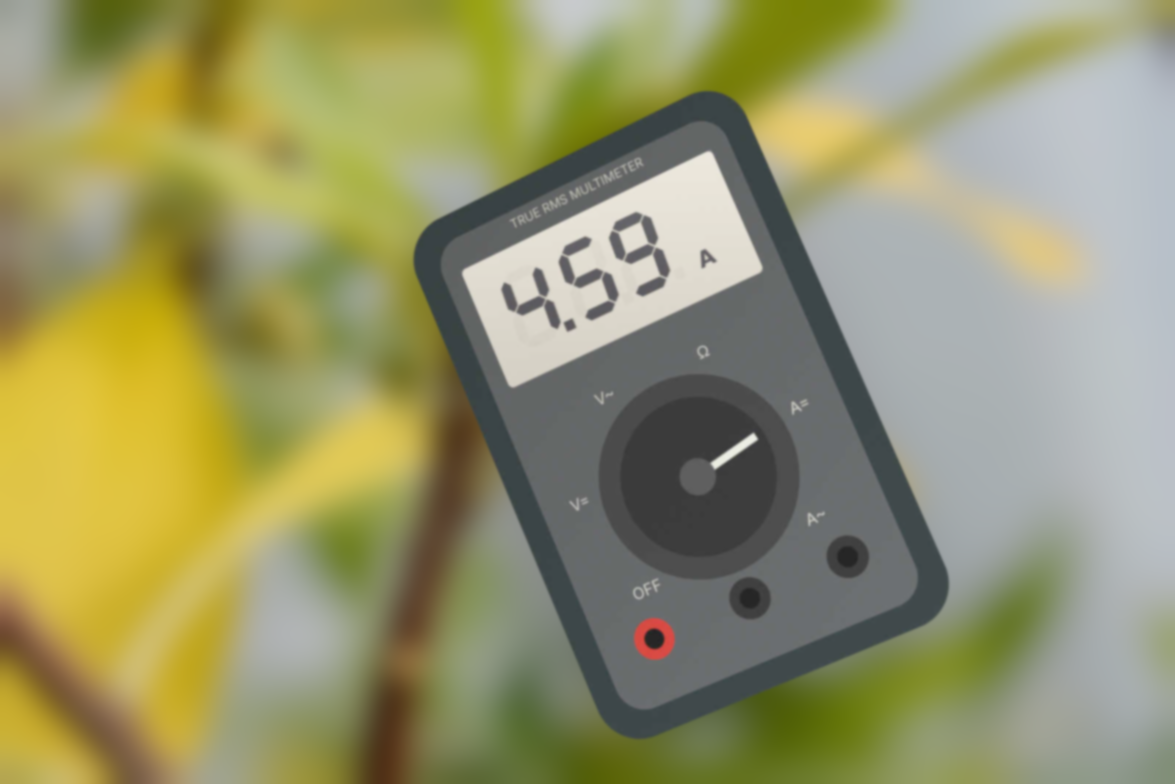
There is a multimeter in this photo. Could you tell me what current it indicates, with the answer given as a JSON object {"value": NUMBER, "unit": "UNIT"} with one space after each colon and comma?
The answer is {"value": 4.59, "unit": "A"}
